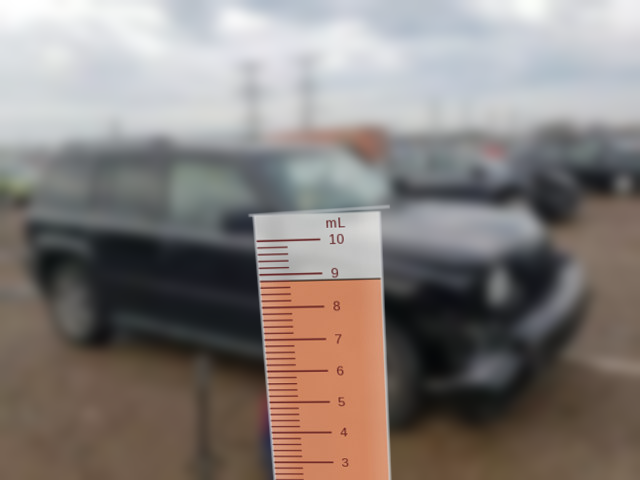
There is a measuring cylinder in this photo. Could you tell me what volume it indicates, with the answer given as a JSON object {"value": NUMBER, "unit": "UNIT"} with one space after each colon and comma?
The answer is {"value": 8.8, "unit": "mL"}
